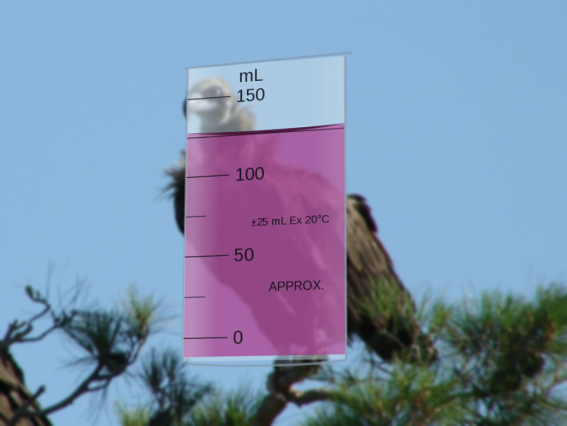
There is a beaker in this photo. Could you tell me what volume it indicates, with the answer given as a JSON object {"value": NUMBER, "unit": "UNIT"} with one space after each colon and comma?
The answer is {"value": 125, "unit": "mL"}
